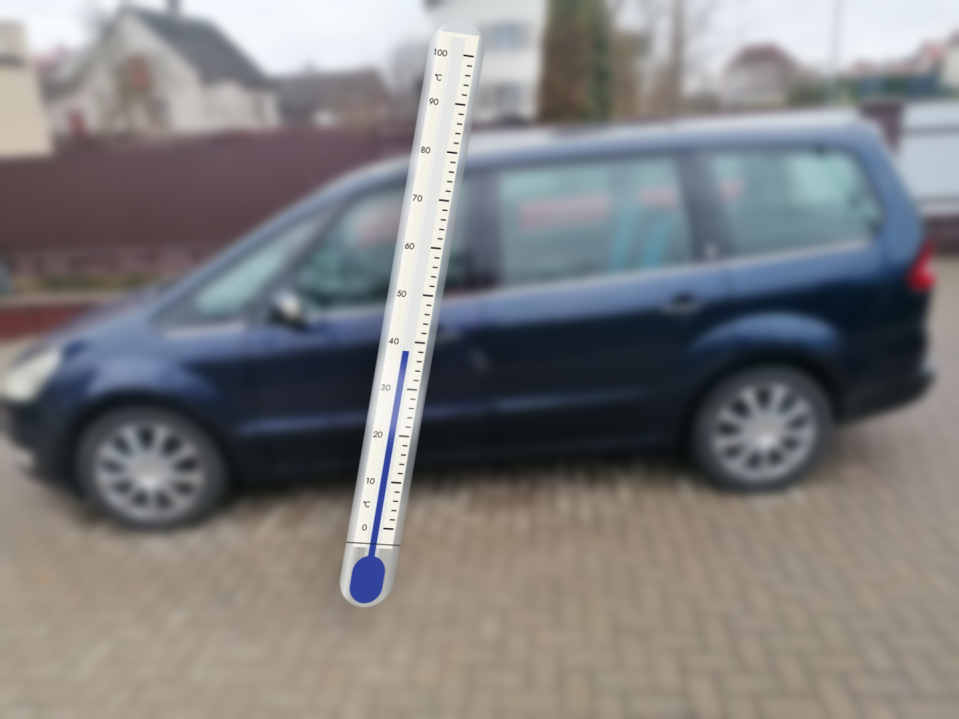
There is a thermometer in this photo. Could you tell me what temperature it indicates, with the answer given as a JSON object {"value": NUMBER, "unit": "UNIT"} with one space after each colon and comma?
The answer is {"value": 38, "unit": "°C"}
